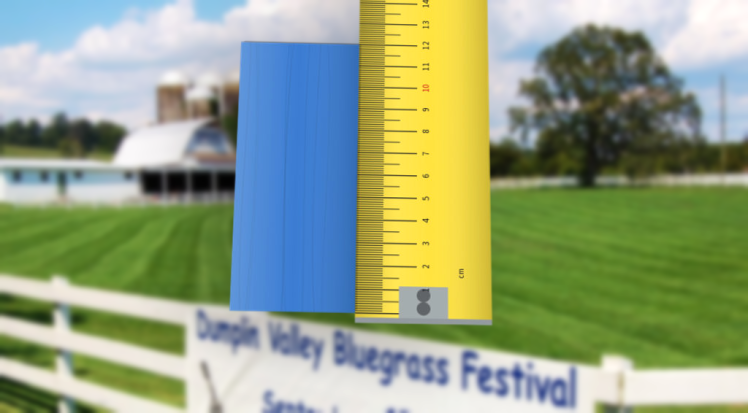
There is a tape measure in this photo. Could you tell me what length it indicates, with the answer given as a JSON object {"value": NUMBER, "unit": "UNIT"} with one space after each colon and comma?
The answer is {"value": 12, "unit": "cm"}
